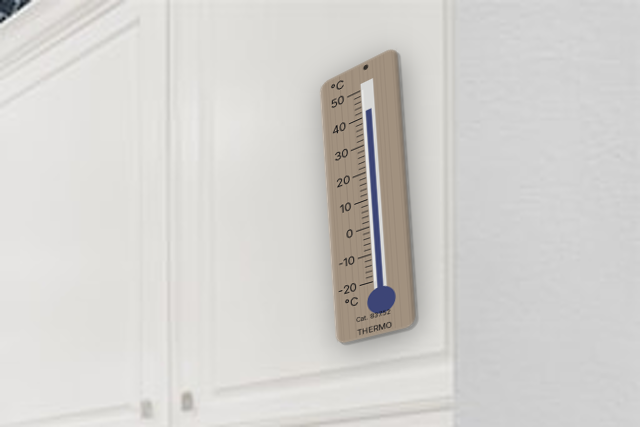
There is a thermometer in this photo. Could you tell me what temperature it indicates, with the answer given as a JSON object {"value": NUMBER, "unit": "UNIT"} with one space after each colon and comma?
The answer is {"value": 42, "unit": "°C"}
